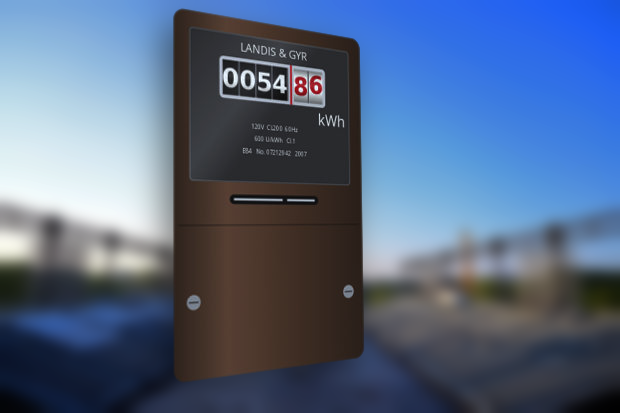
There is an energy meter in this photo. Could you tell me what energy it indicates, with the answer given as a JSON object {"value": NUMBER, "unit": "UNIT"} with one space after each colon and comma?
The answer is {"value": 54.86, "unit": "kWh"}
